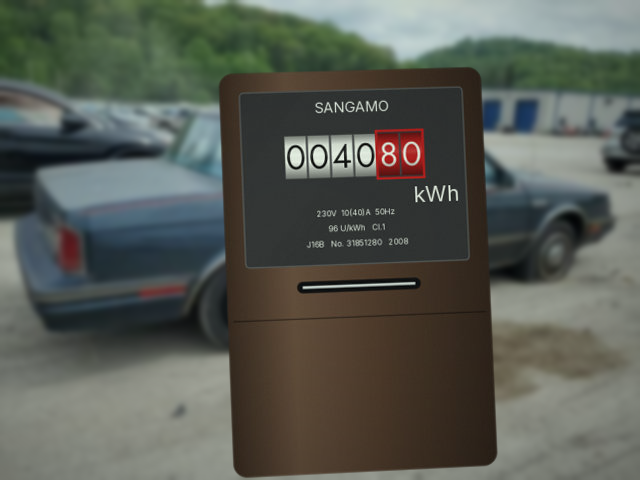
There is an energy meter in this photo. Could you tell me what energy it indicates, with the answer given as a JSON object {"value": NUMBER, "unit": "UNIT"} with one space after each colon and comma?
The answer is {"value": 40.80, "unit": "kWh"}
